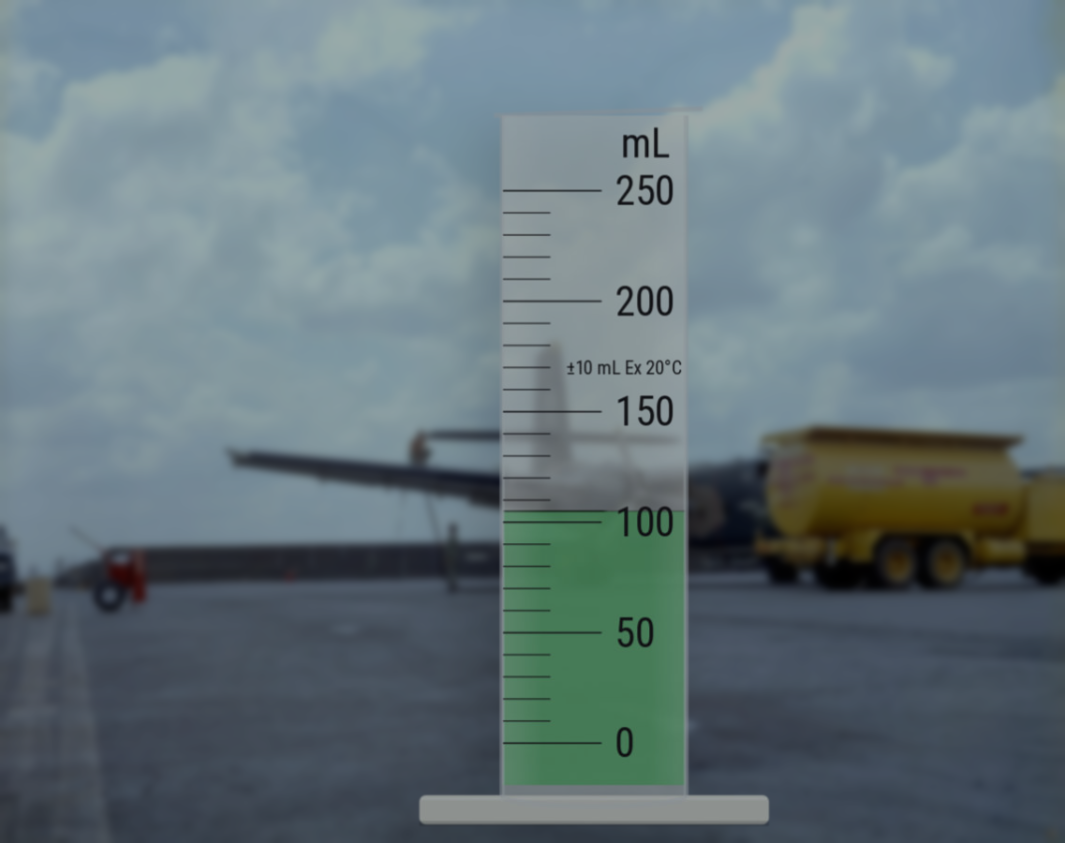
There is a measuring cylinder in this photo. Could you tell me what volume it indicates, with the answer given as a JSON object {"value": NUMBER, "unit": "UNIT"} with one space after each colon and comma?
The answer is {"value": 105, "unit": "mL"}
